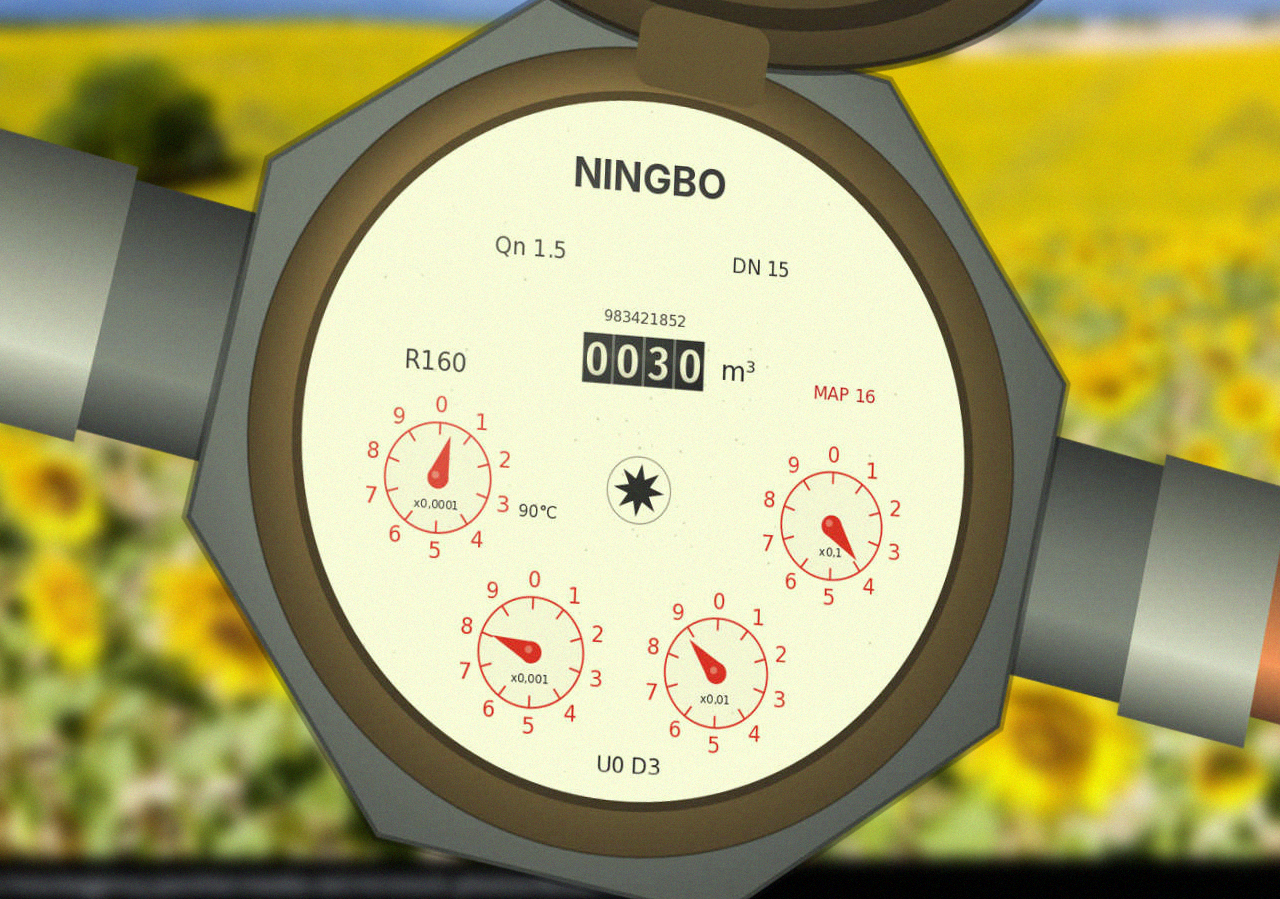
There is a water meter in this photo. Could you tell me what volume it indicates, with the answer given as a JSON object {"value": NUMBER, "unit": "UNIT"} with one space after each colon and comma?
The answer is {"value": 30.3880, "unit": "m³"}
